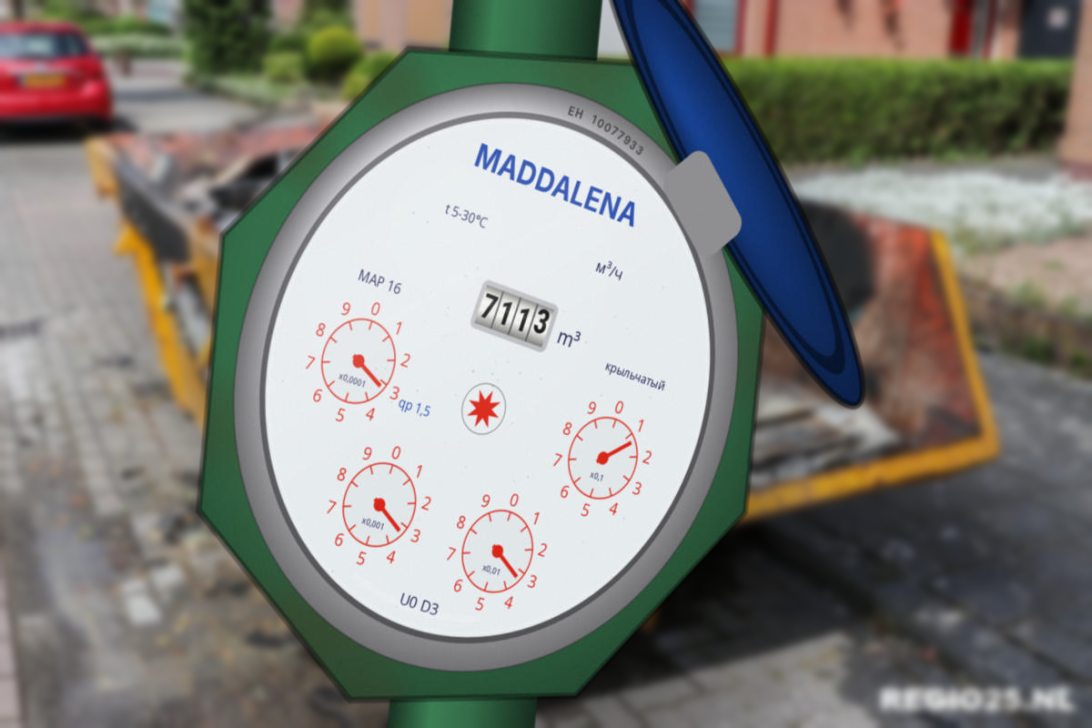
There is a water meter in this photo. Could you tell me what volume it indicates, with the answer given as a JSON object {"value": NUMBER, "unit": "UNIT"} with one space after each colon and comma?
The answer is {"value": 7113.1333, "unit": "m³"}
